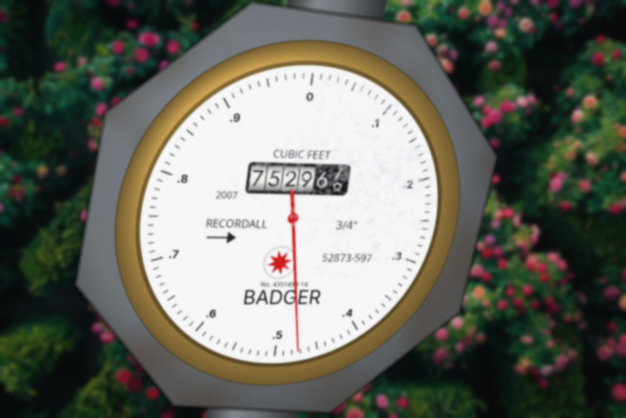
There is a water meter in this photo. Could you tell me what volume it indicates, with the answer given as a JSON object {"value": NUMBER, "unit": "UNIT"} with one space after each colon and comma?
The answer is {"value": 752967.47, "unit": "ft³"}
